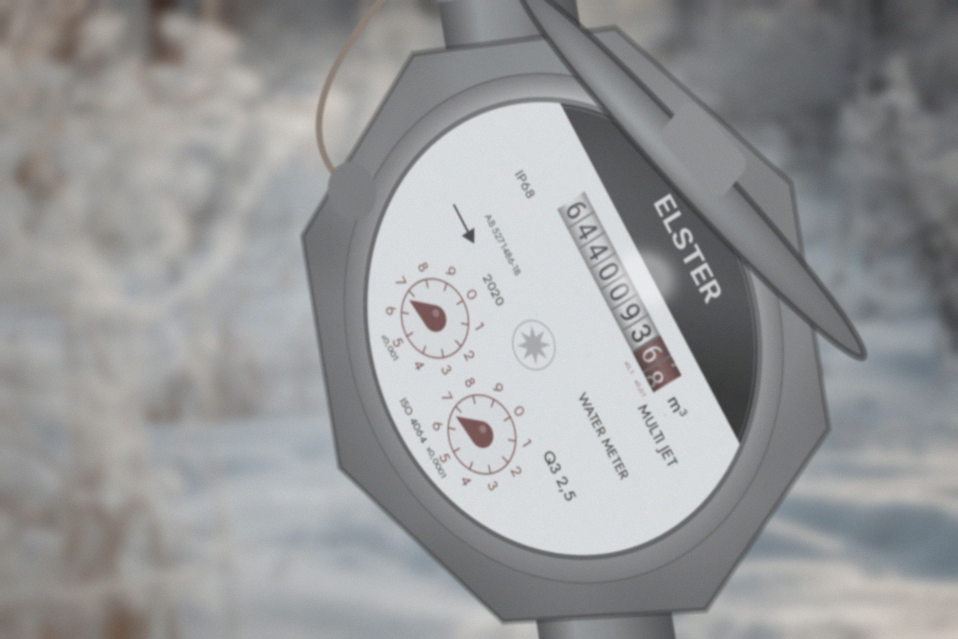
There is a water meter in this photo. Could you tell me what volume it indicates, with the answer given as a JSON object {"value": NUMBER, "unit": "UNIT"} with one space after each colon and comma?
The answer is {"value": 6440093.6766, "unit": "m³"}
